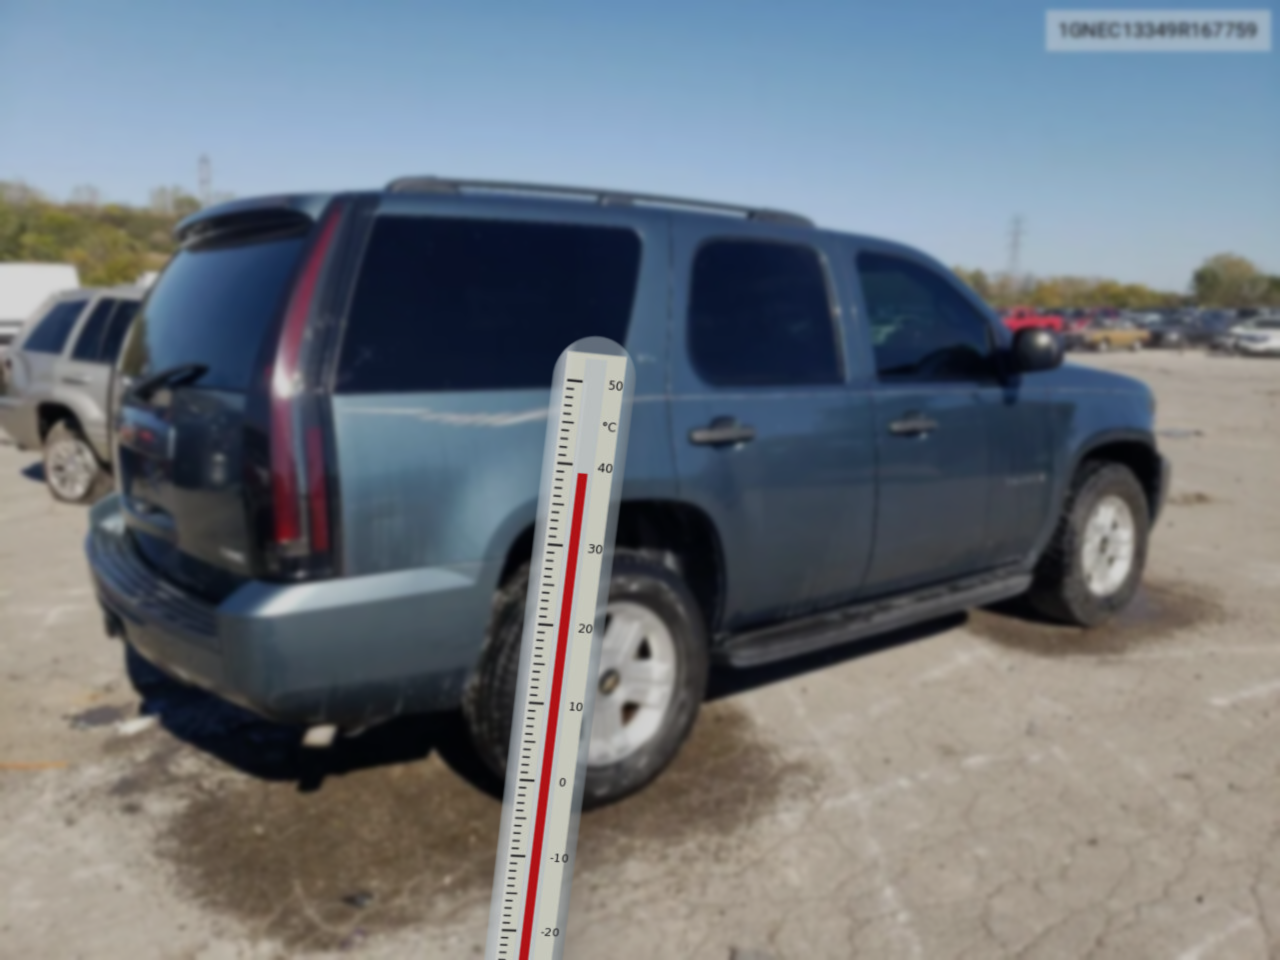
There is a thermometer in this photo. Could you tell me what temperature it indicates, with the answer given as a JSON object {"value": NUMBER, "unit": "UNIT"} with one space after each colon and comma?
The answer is {"value": 39, "unit": "°C"}
